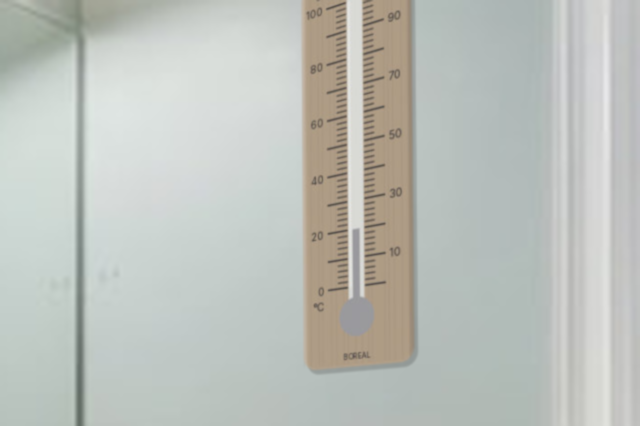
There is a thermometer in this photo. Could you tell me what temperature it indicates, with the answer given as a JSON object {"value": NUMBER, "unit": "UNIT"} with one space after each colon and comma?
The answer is {"value": 20, "unit": "°C"}
